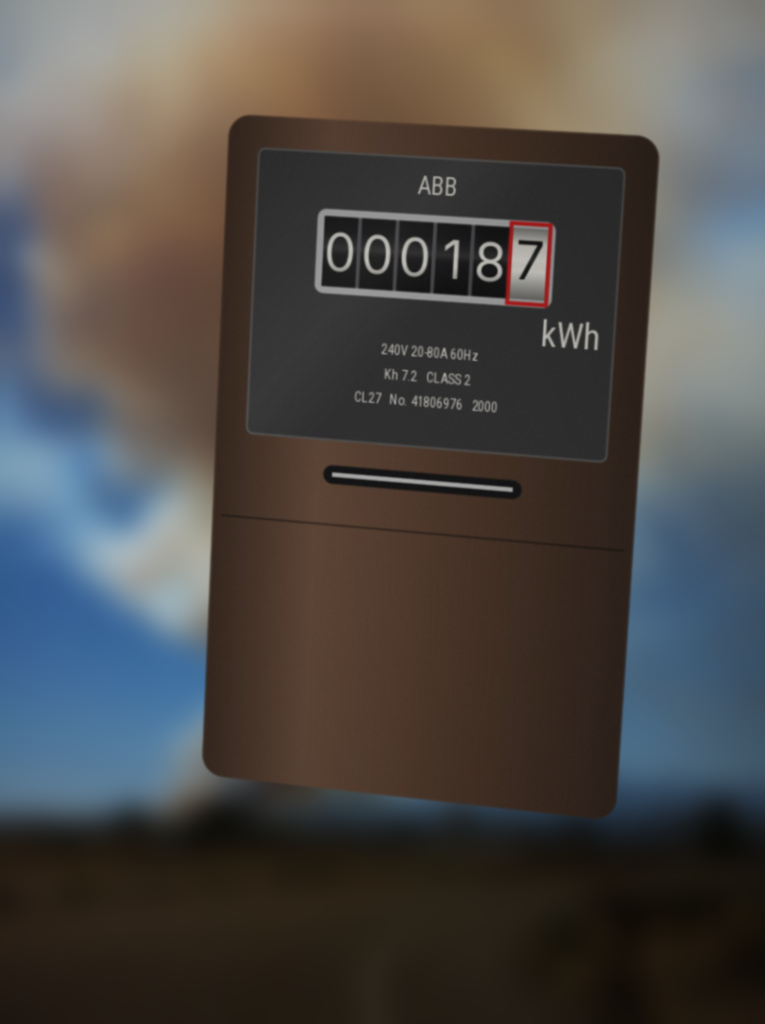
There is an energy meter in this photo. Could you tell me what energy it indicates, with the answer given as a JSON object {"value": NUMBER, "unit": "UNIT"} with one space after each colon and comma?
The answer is {"value": 18.7, "unit": "kWh"}
